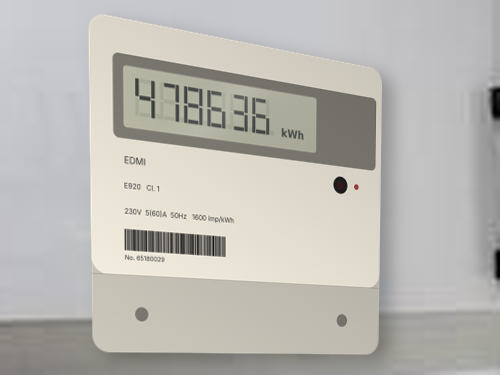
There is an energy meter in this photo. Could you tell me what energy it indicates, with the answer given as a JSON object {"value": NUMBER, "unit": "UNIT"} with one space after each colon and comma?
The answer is {"value": 478636, "unit": "kWh"}
